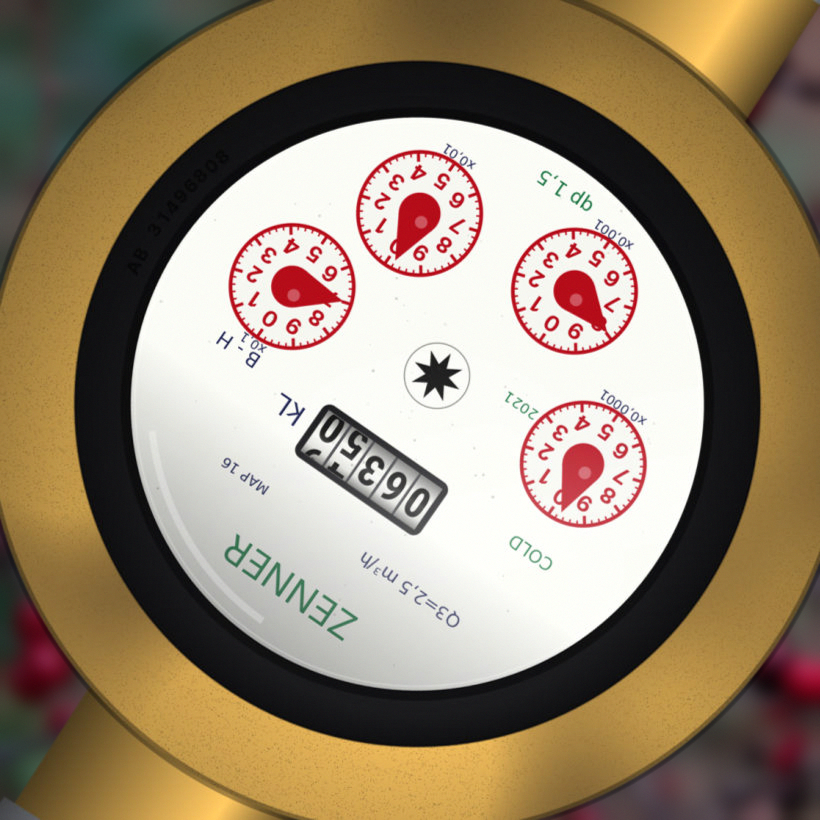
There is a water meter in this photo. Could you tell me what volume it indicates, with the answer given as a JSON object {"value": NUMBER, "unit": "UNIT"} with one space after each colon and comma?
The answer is {"value": 6349.6979, "unit": "kL"}
